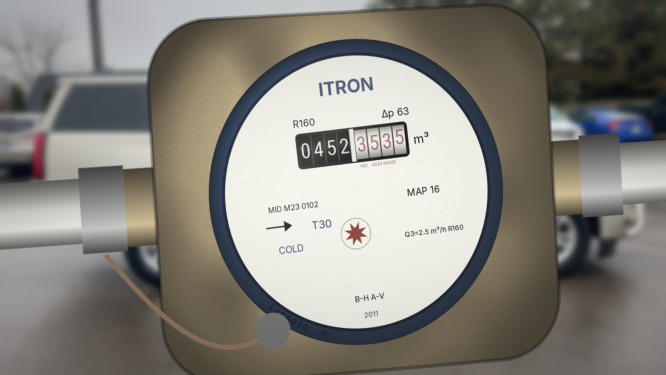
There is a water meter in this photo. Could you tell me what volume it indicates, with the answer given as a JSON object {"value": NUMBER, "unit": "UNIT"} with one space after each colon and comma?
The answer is {"value": 452.3535, "unit": "m³"}
